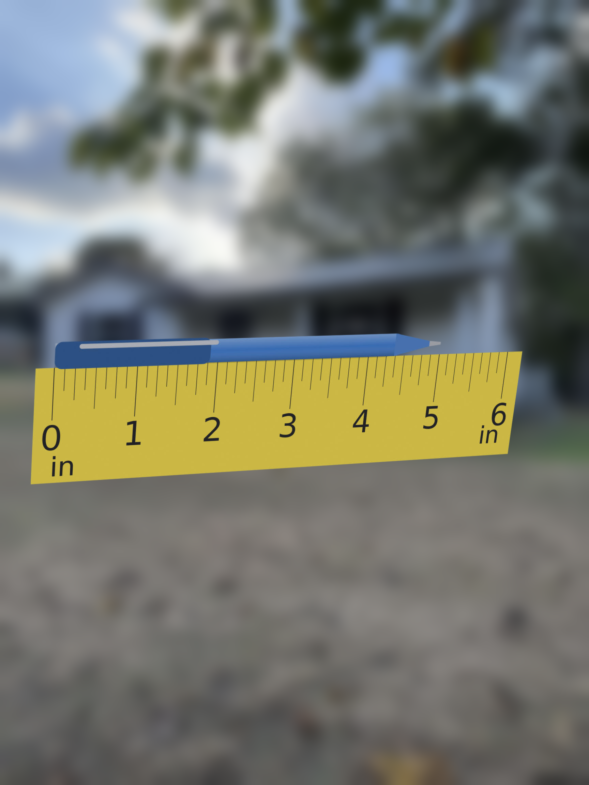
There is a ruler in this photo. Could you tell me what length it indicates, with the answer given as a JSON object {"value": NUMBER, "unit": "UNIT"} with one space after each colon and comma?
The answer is {"value": 5, "unit": "in"}
